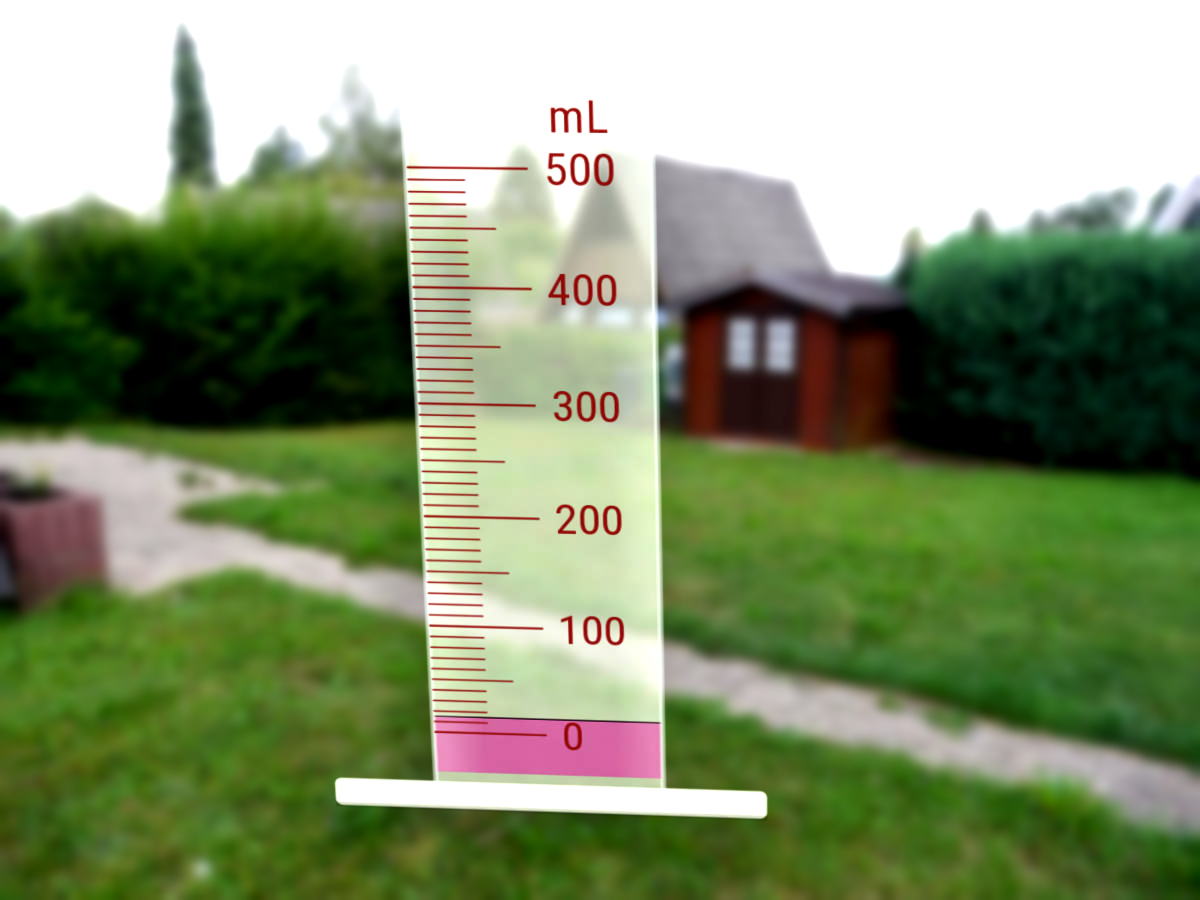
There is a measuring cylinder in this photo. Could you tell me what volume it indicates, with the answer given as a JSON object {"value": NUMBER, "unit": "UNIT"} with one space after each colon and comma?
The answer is {"value": 15, "unit": "mL"}
